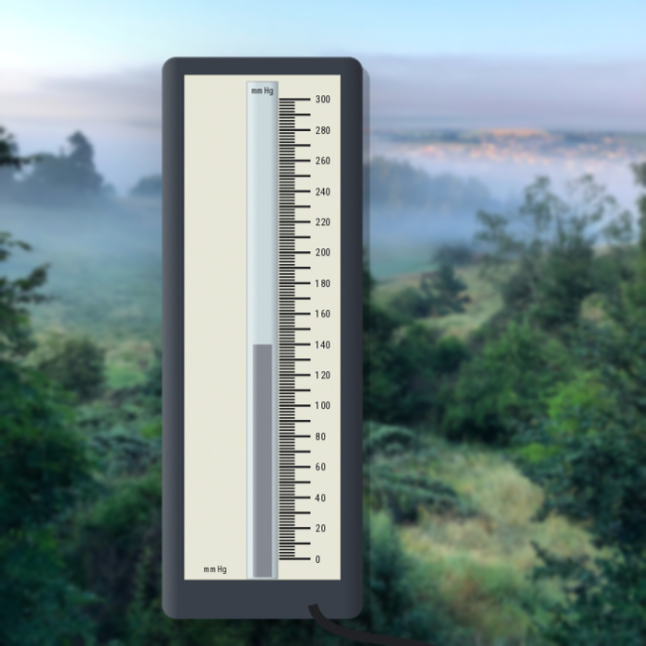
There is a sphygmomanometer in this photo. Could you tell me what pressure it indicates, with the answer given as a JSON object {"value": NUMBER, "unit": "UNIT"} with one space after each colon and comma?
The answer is {"value": 140, "unit": "mmHg"}
